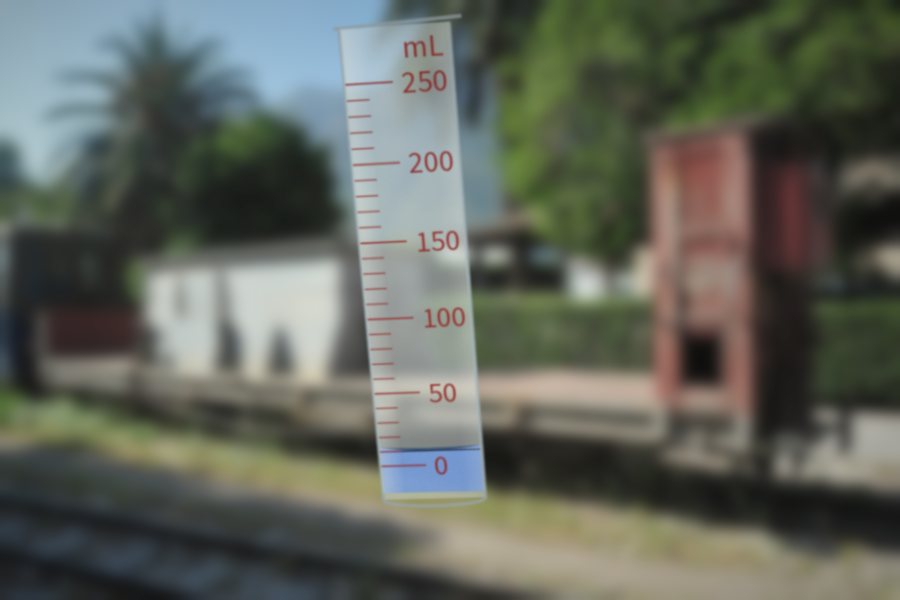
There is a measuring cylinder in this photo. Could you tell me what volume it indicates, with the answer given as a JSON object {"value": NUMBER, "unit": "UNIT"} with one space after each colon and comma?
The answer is {"value": 10, "unit": "mL"}
